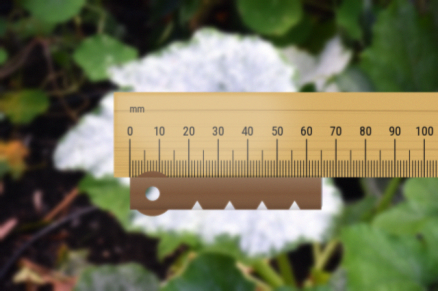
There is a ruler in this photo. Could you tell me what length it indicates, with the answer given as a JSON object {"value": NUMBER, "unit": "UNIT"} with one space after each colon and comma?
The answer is {"value": 65, "unit": "mm"}
